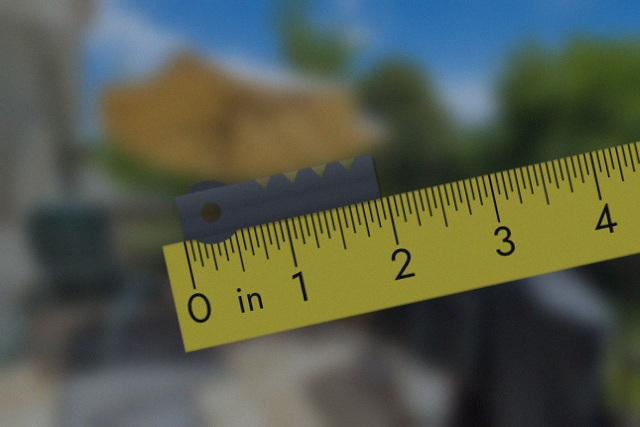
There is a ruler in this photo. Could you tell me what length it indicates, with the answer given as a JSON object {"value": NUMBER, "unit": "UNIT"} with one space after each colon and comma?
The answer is {"value": 1.9375, "unit": "in"}
